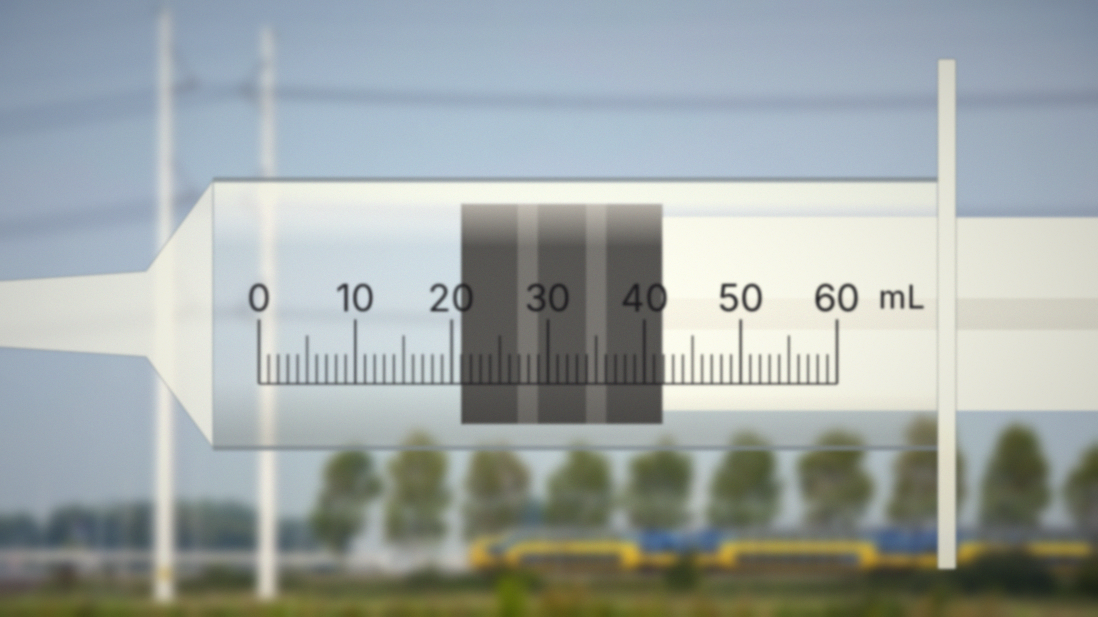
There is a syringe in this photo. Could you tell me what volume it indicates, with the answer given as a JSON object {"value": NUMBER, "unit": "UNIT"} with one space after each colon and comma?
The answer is {"value": 21, "unit": "mL"}
